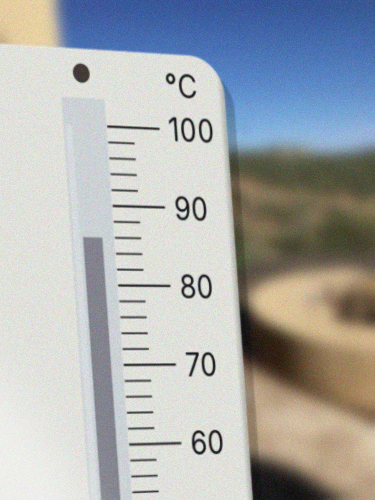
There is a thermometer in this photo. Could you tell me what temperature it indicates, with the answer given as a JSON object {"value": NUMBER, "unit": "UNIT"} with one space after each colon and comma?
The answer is {"value": 86, "unit": "°C"}
